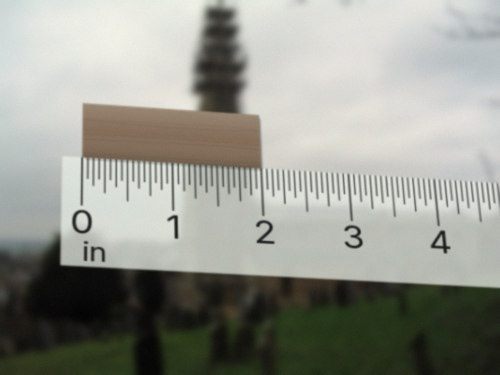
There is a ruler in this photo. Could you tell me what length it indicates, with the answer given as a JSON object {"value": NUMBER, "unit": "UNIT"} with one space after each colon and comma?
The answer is {"value": 2, "unit": "in"}
